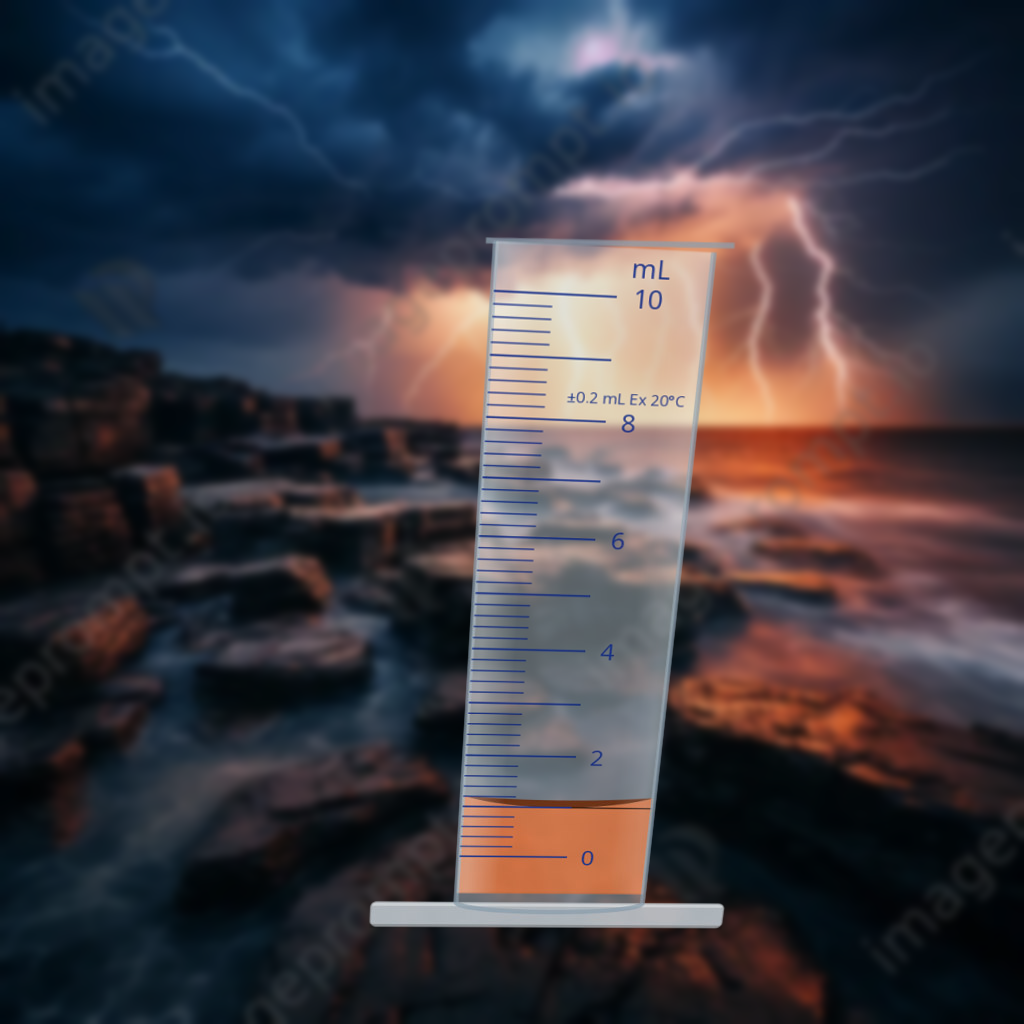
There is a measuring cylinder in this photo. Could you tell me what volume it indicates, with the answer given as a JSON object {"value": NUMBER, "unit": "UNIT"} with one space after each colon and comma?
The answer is {"value": 1, "unit": "mL"}
